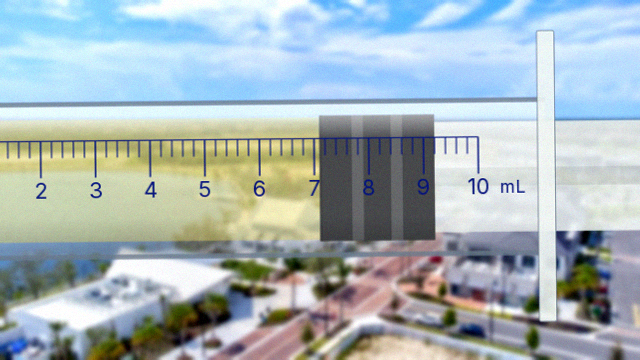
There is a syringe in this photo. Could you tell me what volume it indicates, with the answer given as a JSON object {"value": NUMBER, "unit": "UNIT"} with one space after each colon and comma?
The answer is {"value": 7.1, "unit": "mL"}
